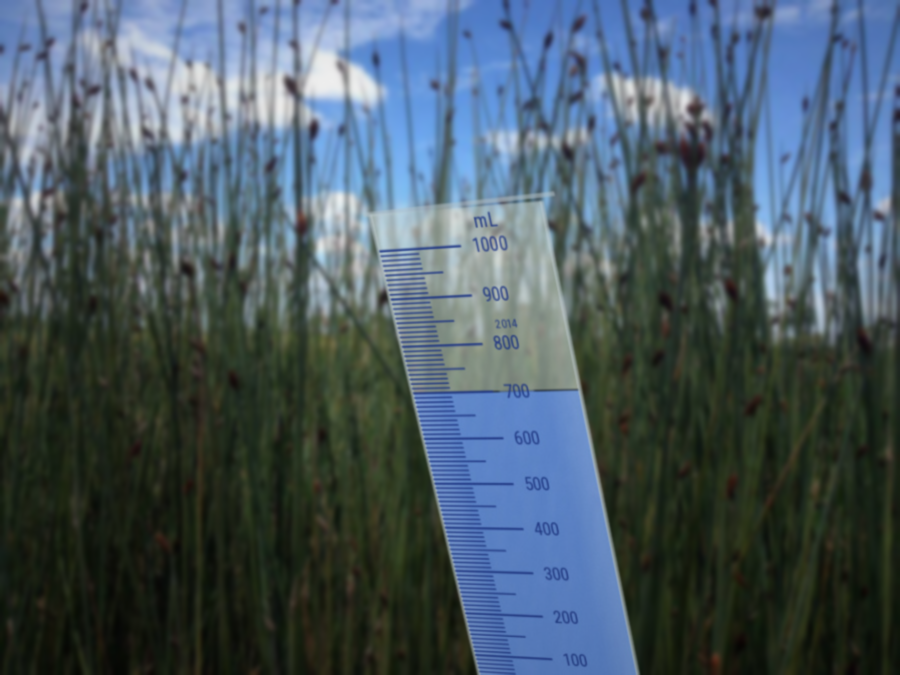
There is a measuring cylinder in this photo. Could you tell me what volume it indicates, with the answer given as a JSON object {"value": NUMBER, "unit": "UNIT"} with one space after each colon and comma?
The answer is {"value": 700, "unit": "mL"}
